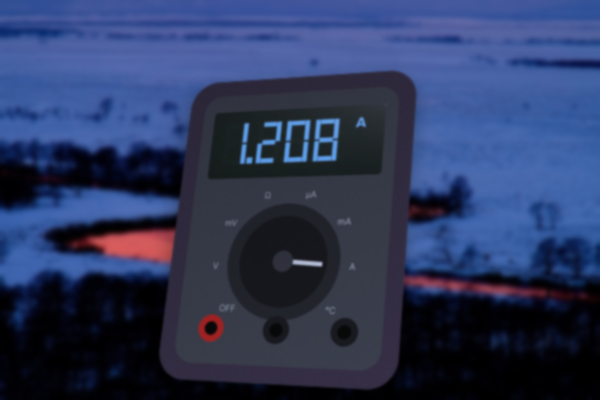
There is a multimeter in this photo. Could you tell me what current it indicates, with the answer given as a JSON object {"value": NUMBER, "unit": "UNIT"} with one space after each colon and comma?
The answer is {"value": 1.208, "unit": "A"}
